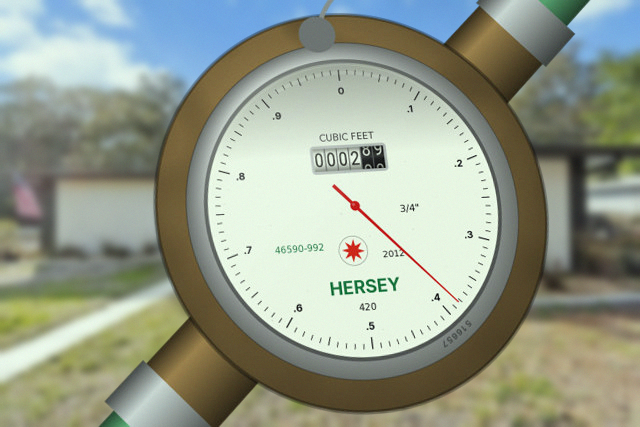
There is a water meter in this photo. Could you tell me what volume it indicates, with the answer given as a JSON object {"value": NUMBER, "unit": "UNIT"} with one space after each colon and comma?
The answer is {"value": 289.38, "unit": "ft³"}
